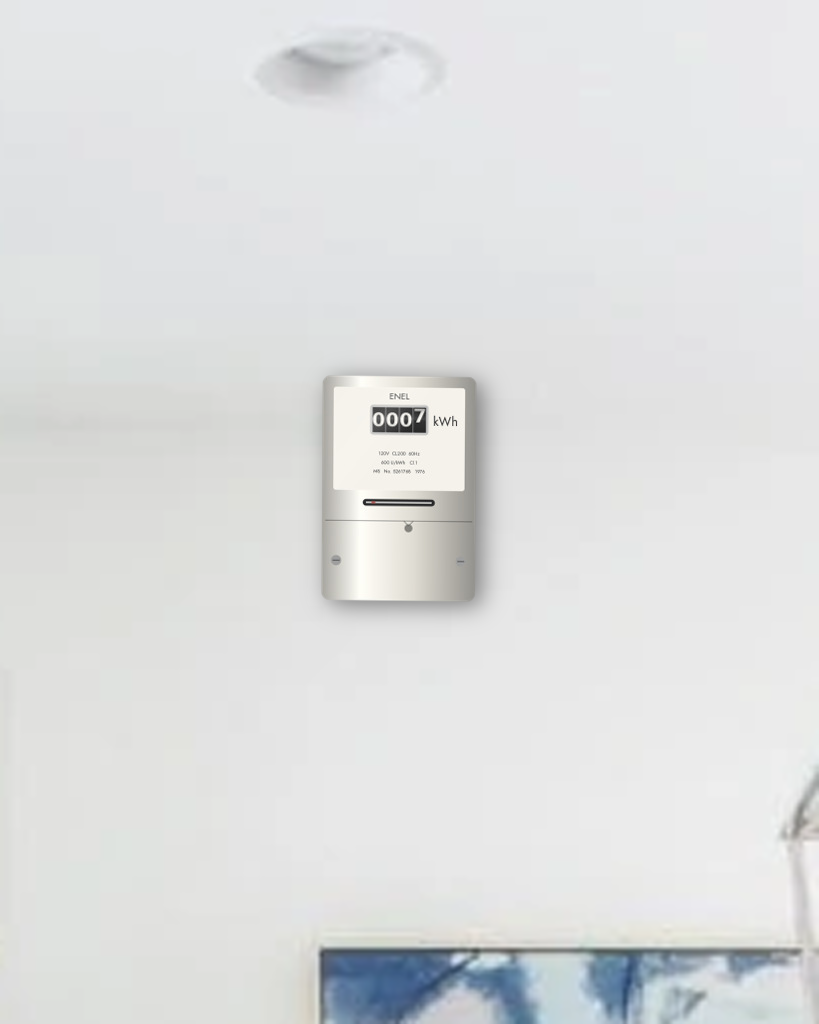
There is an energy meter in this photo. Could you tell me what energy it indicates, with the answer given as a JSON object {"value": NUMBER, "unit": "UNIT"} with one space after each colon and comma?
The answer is {"value": 7, "unit": "kWh"}
